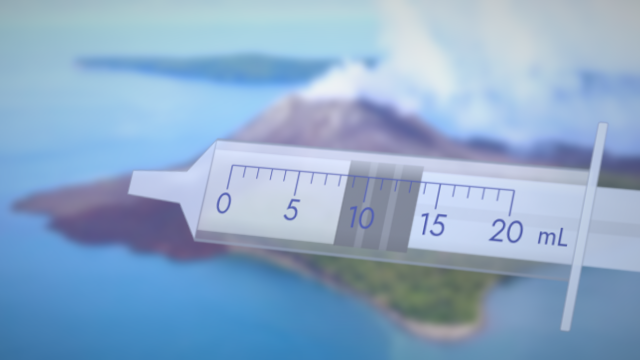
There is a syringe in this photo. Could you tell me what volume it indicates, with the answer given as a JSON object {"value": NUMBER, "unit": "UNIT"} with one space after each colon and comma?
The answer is {"value": 8.5, "unit": "mL"}
